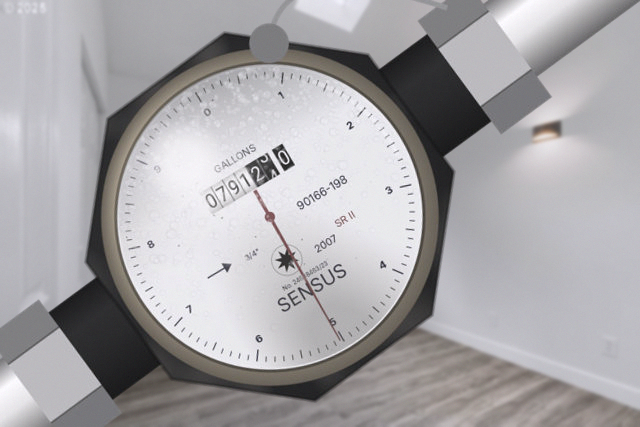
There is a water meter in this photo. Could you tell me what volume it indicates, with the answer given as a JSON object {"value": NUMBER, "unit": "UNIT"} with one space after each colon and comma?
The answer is {"value": 791235.0, "unit": "gal"}
